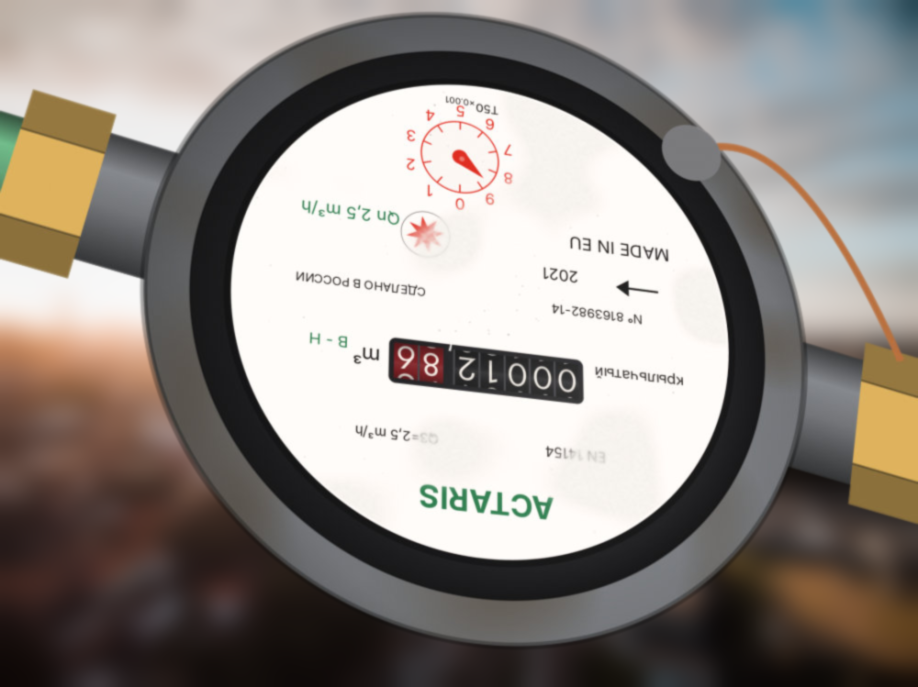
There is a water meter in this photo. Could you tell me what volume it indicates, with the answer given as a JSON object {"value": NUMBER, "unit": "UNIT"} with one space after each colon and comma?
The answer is {"value": 12.858, "unit": "m³"}
